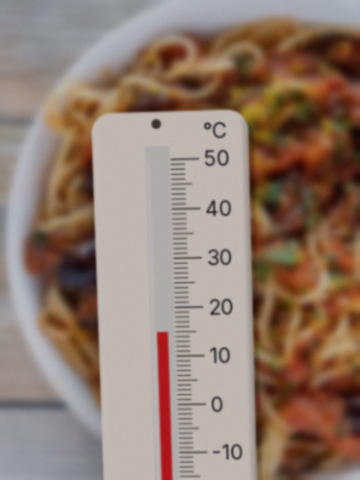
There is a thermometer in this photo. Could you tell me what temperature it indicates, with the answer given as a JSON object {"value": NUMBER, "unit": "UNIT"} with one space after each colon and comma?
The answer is {"value": 15, "unit": "°C"}
